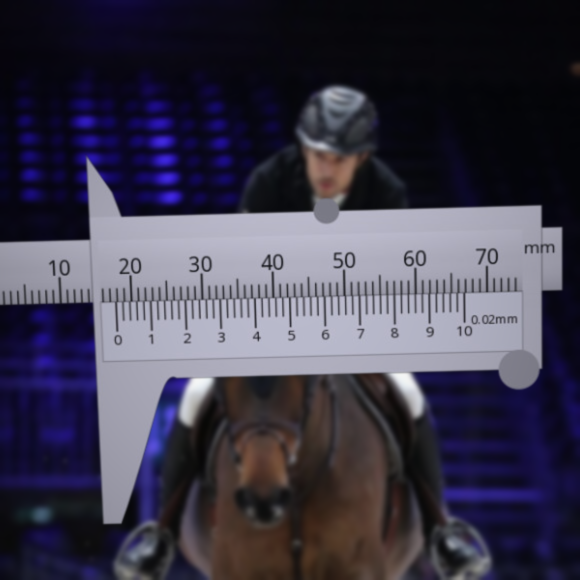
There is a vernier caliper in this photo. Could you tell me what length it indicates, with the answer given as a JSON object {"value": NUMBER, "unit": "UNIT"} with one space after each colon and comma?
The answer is {"value": 17.8, "unit": "mm"}
